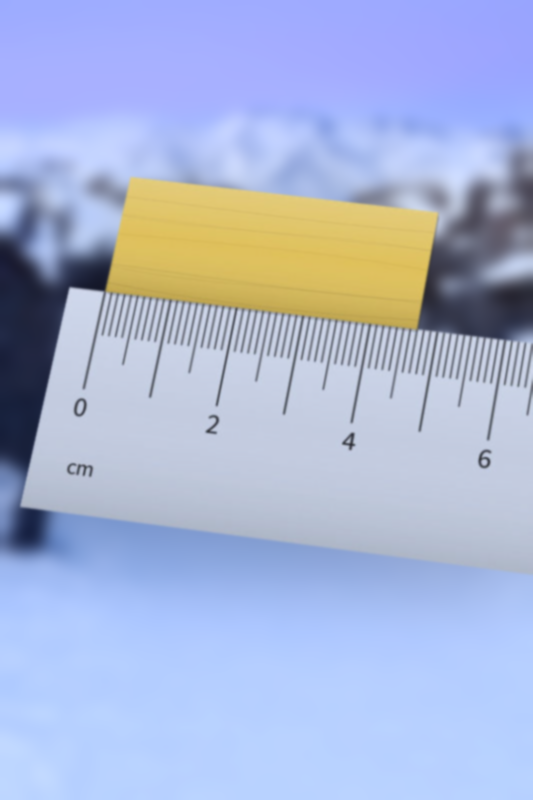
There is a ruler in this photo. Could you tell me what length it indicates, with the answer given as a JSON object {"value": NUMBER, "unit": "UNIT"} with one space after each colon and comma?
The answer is {"value": 4.7, "unit": "cm"}
